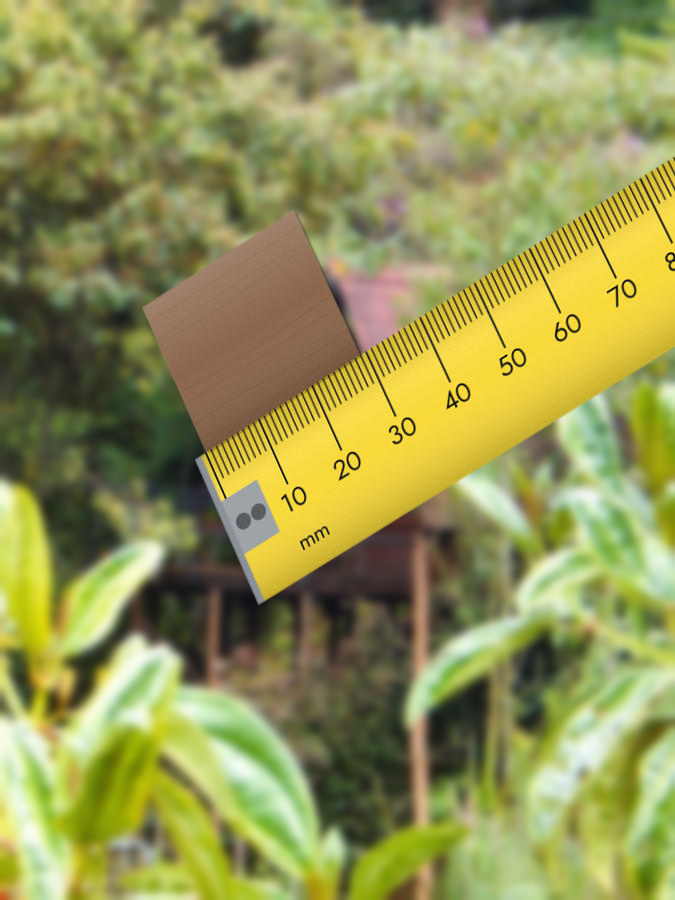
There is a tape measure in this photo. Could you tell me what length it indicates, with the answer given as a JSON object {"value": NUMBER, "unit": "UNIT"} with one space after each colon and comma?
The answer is {"value": 29, "unit": "mm"}
